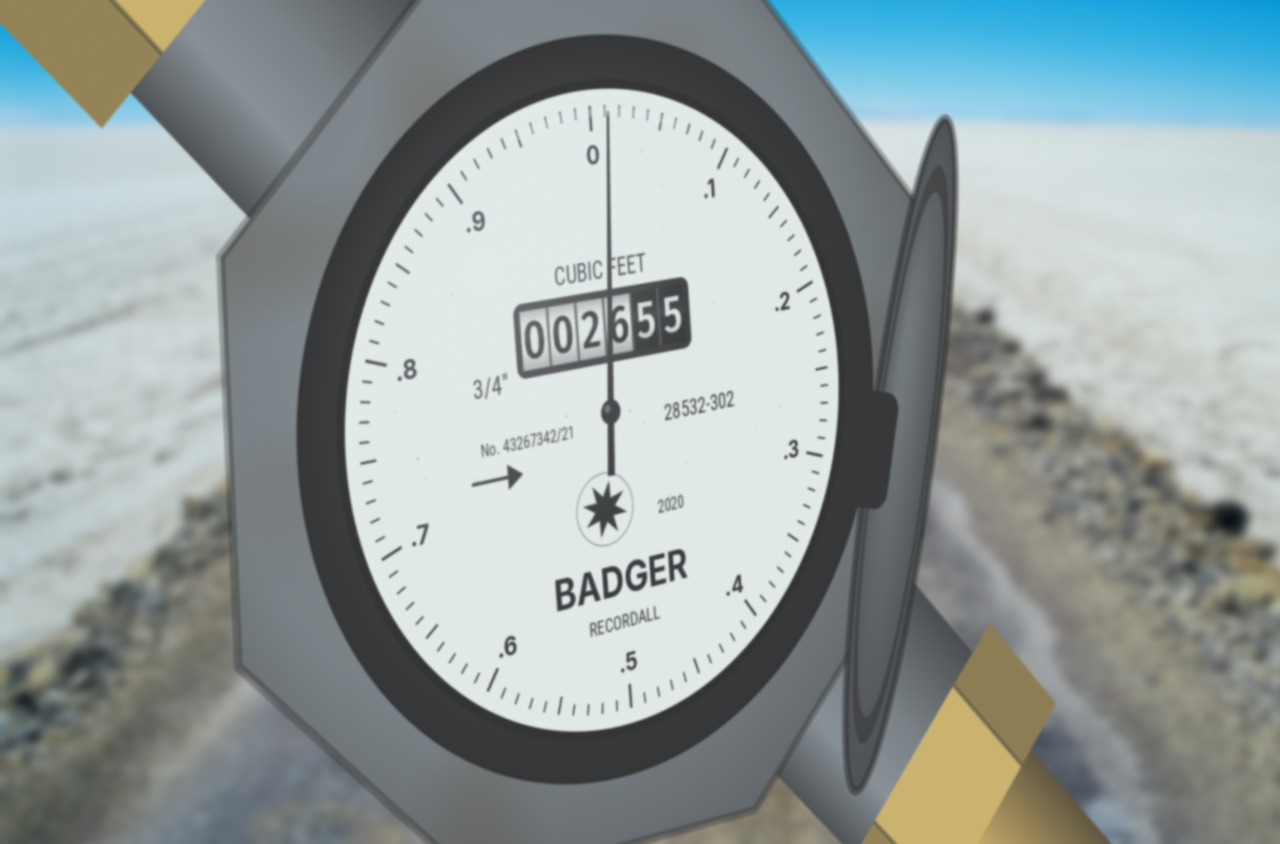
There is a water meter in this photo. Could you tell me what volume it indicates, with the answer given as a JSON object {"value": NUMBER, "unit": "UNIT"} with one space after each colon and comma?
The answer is {"value": 2655.01, "unit": "ft³"}
